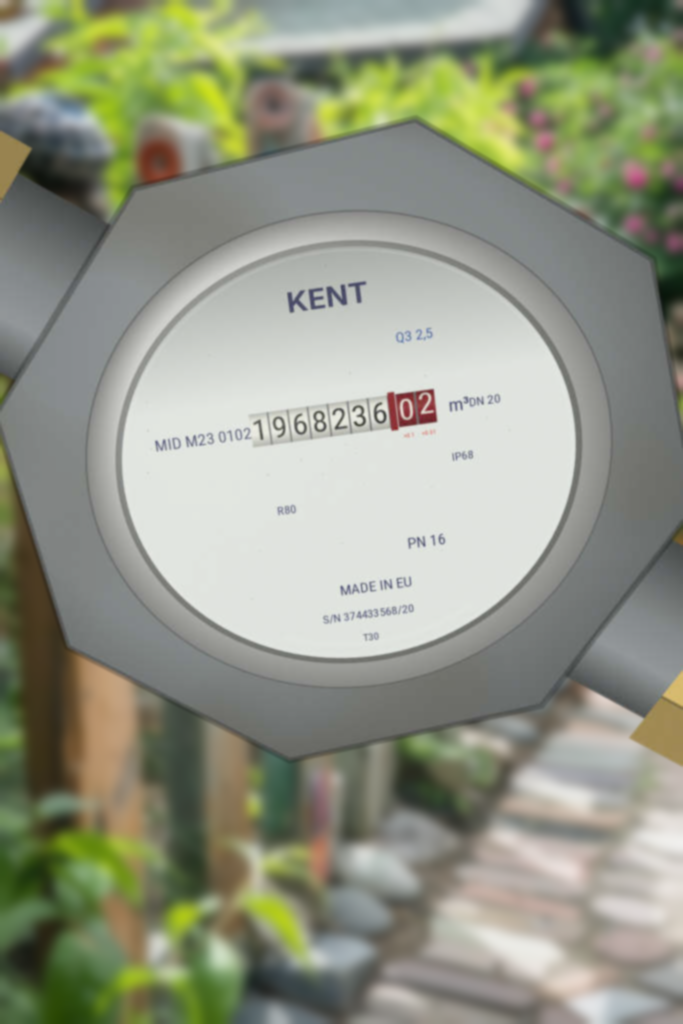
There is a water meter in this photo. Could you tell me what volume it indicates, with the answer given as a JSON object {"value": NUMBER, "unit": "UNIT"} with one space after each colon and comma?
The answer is {"value": 1968236.02, "unit": "m³"}
